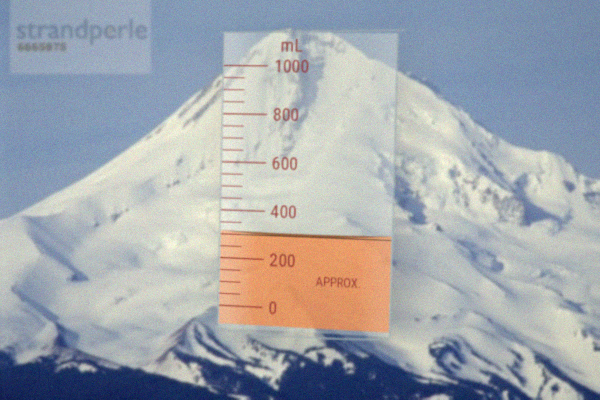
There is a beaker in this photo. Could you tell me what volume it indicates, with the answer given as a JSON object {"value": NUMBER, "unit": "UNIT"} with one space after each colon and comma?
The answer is {"value": 300, "unit": "mL"}
